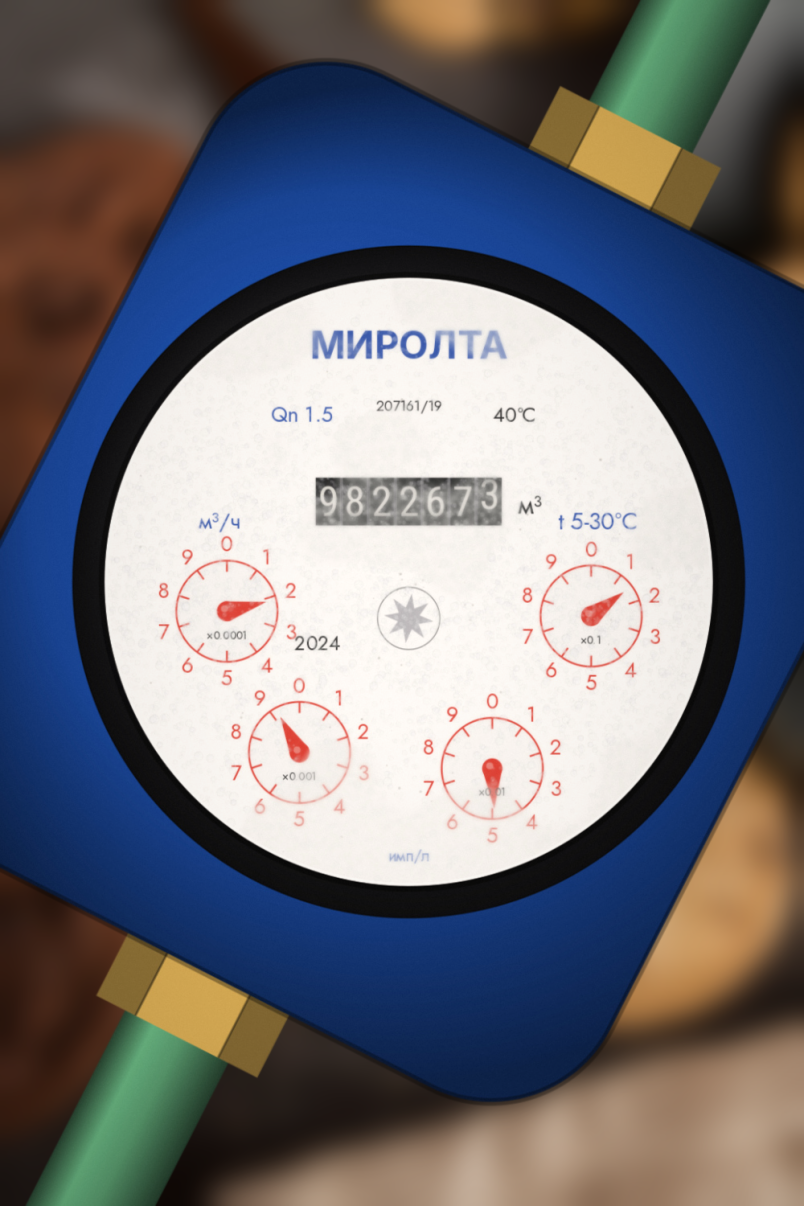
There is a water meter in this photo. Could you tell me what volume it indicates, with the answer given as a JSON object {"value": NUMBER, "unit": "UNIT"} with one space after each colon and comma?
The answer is {"value": 9822673.1492, "unit": "m³"}
